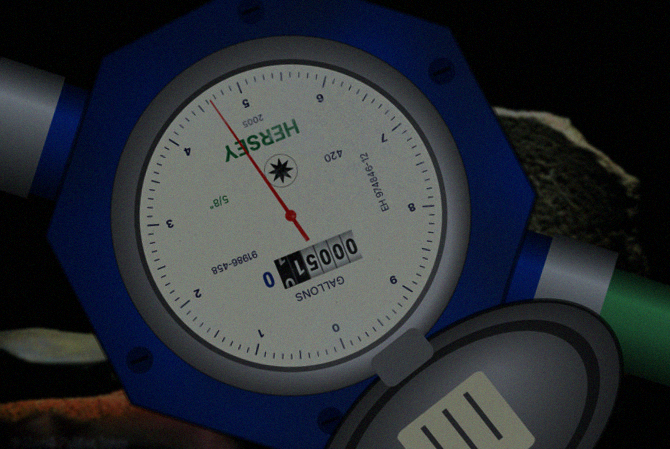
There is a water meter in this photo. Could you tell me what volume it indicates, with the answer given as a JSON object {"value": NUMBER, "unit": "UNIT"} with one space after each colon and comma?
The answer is {"value": 5104.6, "unit": "gal"}
